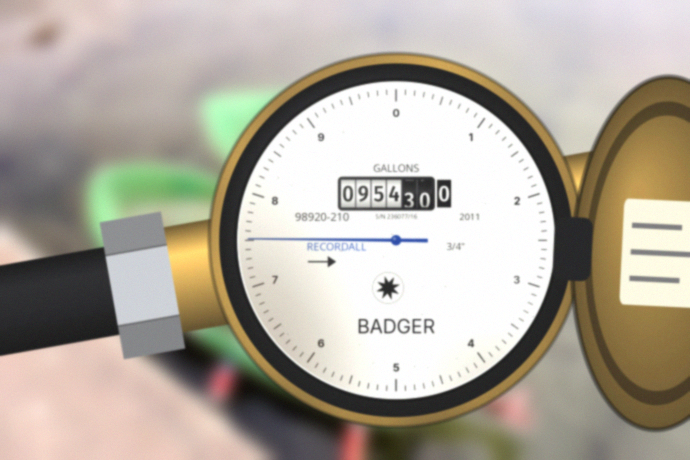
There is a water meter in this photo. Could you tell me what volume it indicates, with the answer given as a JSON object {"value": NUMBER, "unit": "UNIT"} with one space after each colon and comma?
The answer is {"value": 954297.5, "unit": "gal"}
